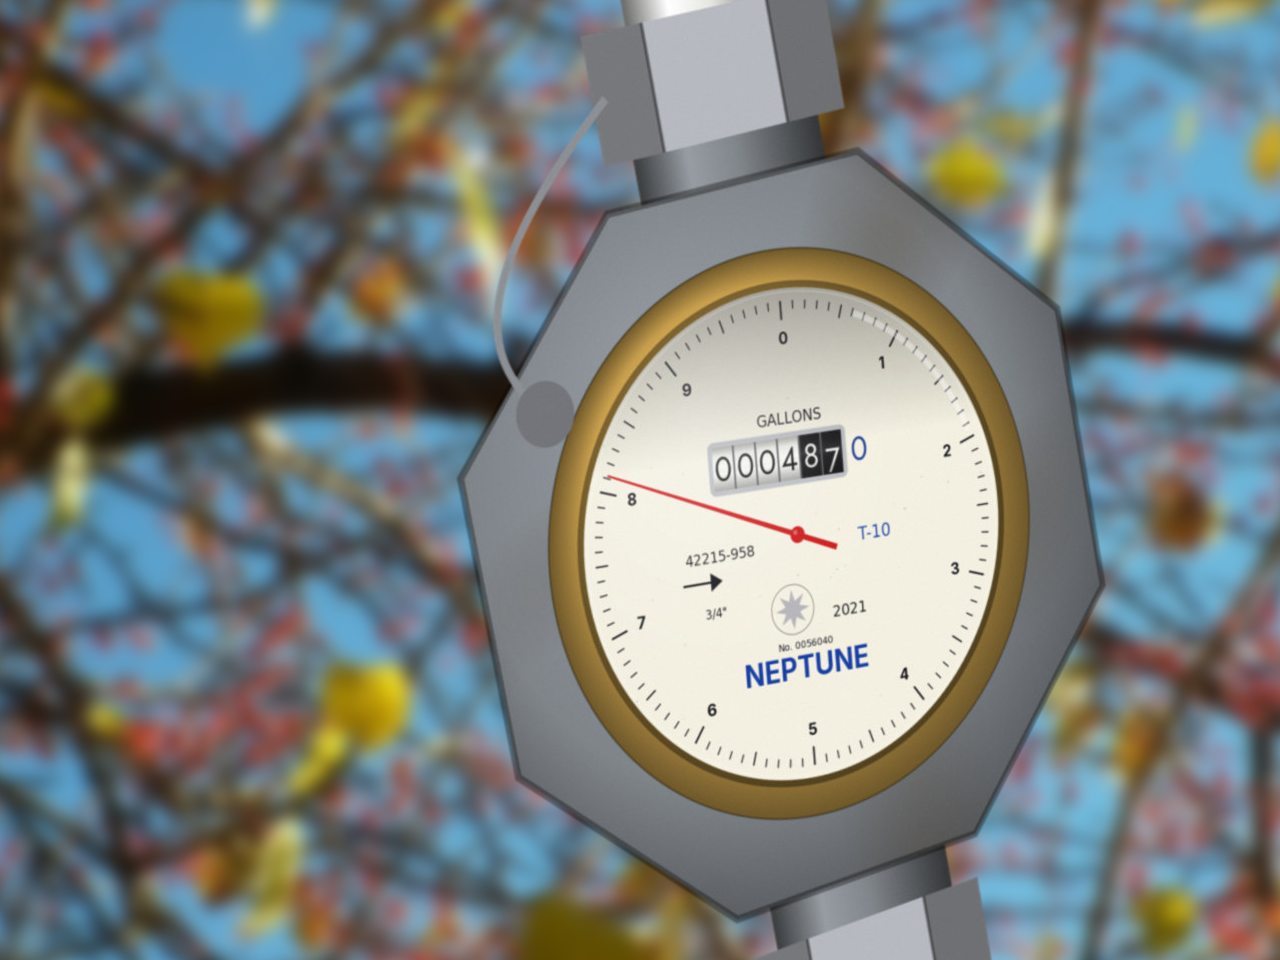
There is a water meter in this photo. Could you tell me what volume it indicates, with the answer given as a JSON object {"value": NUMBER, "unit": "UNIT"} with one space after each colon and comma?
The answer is {"value": 4868.1, "unit": "gal"}
